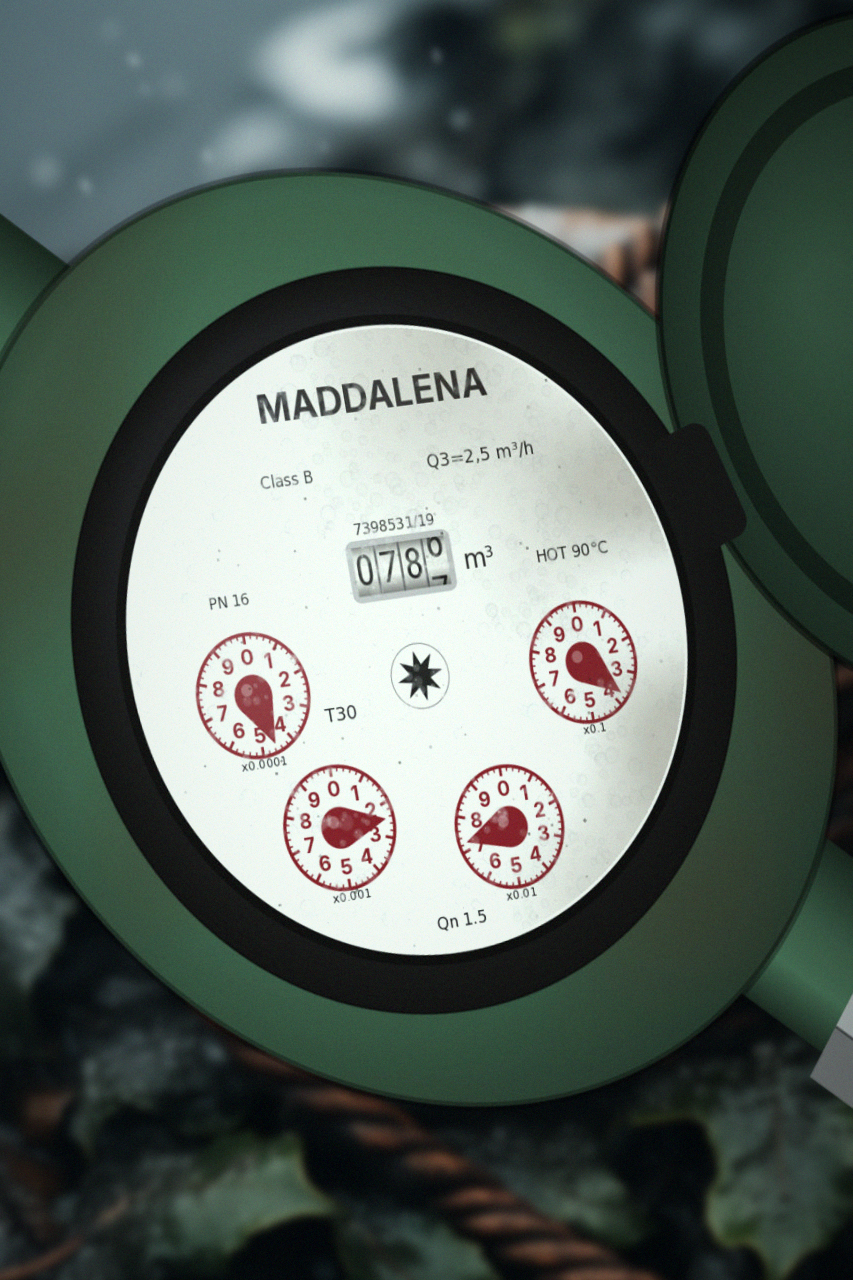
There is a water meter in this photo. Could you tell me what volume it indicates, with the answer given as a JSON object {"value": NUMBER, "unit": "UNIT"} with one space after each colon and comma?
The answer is {"value": 786.3724, "unit": "m³"}
